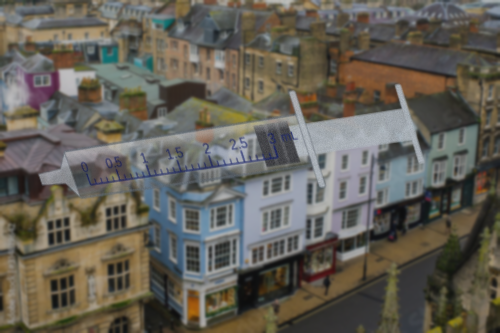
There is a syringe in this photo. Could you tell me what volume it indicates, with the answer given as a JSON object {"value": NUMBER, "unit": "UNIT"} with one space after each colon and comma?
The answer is {"value": 2.8, "unit": "mL"}
